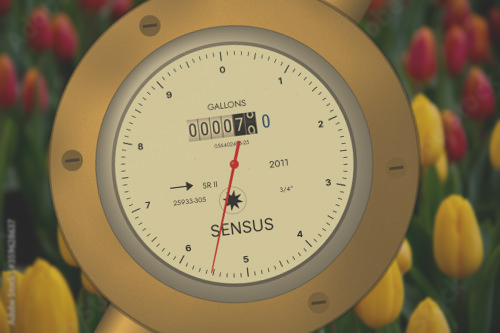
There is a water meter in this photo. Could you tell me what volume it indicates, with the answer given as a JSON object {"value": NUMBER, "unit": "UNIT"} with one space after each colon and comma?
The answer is {"value": 785.5, "unit": "gal"}
